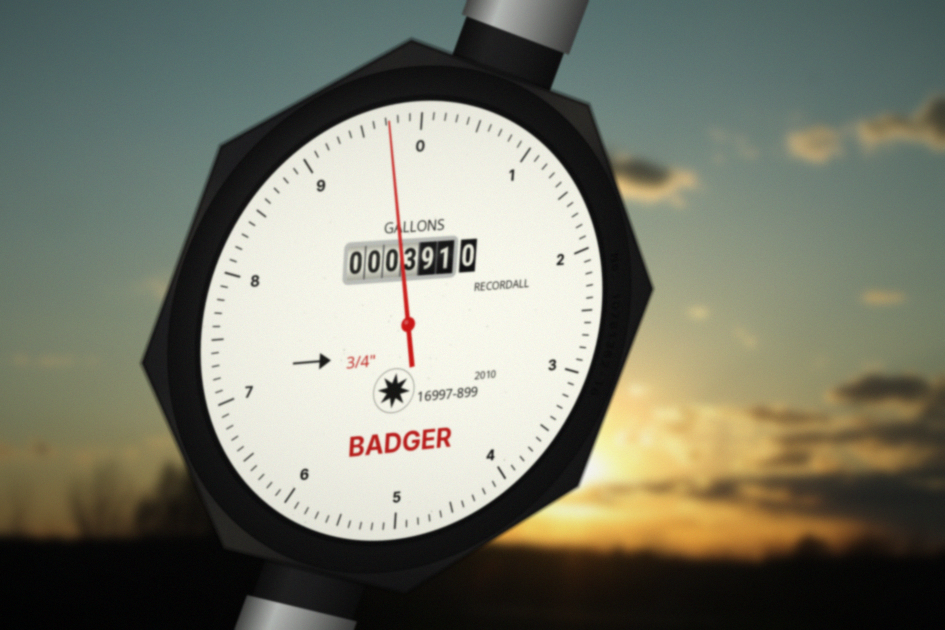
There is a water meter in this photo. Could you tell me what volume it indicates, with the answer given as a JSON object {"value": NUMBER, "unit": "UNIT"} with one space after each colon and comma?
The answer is {"value": 3909.7, "unit": "gal"}
